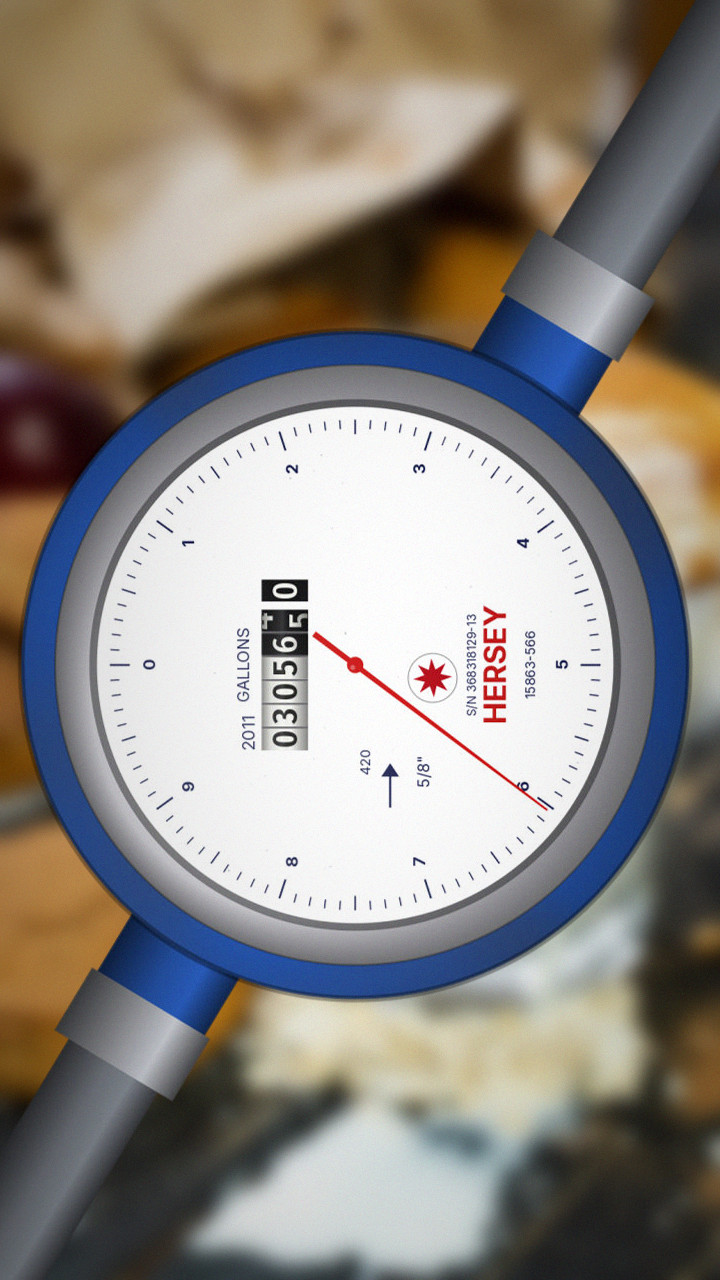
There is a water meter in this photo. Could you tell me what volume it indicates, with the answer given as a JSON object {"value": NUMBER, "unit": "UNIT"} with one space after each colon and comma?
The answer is {"value": 305646.0, "unit": "gal"}
